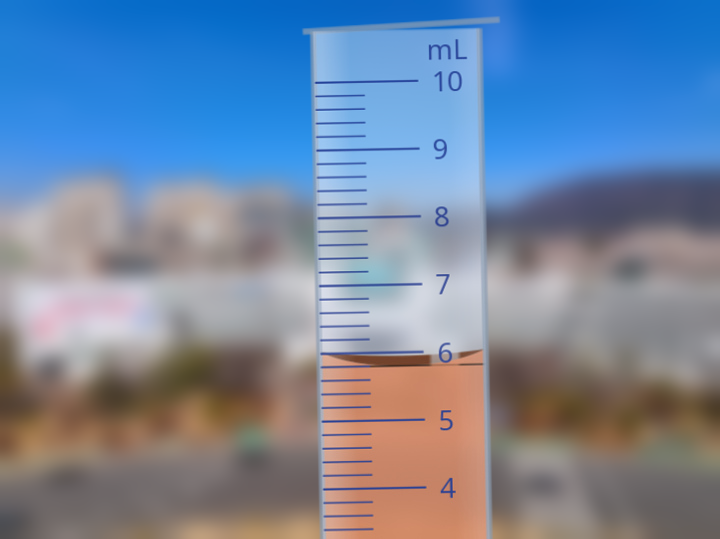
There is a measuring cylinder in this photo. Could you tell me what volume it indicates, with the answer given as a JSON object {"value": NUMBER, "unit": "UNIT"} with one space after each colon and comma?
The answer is {"value": 5.8, "unit": "mL"}
